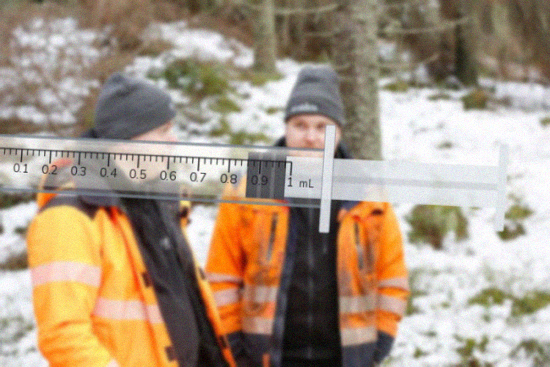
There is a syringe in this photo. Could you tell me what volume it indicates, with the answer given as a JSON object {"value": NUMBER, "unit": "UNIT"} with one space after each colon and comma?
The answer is {"value": 0.86, "unit": "mL"}
